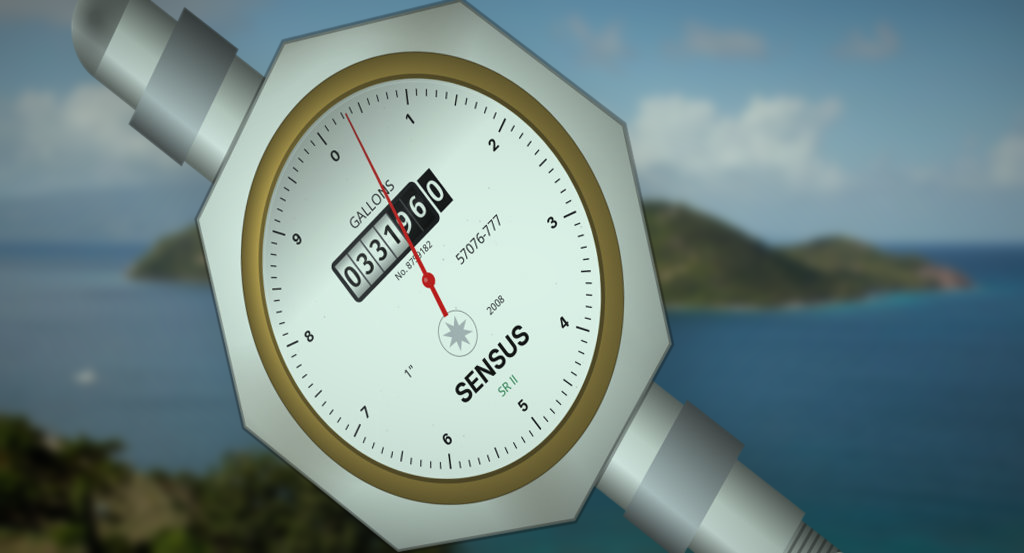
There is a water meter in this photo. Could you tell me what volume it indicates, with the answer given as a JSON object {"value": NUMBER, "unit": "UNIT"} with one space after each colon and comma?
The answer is {"value": 331960.3, "unit": "gal"}
